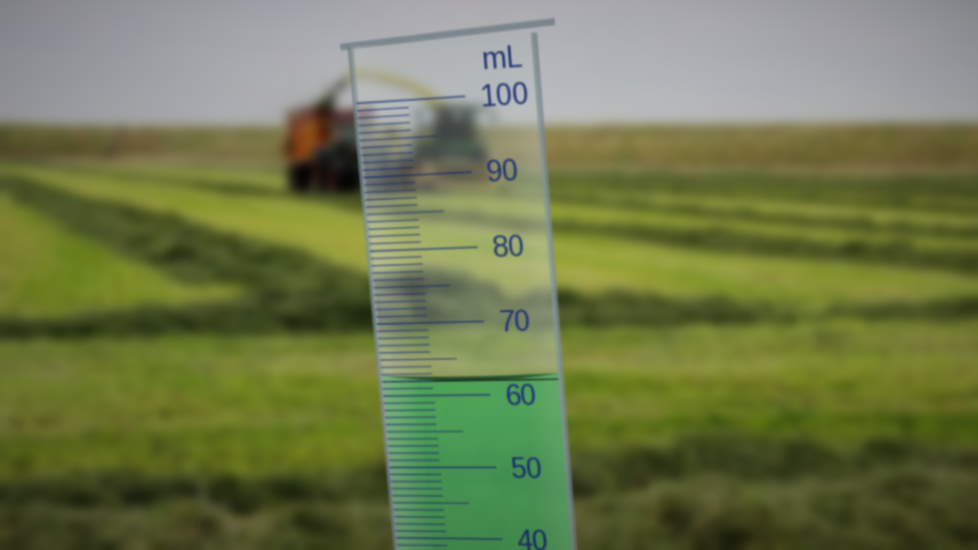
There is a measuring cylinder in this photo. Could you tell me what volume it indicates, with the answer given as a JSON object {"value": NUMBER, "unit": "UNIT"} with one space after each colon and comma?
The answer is {"value": 62, "unit": "mL"}
